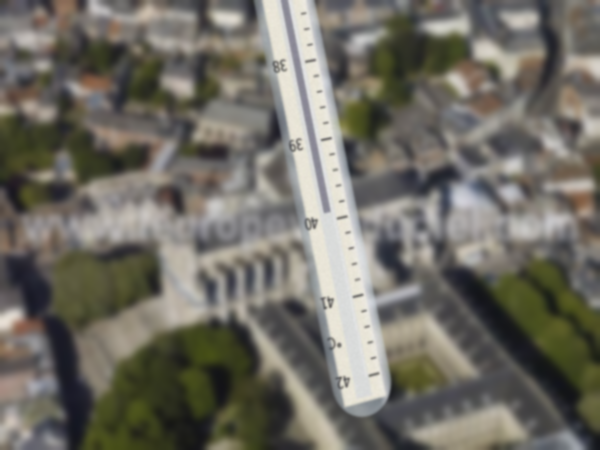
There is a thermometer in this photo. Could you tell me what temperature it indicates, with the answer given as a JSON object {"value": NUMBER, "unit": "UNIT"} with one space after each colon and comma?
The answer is {"value": 39.9, "unit": "°C"}
